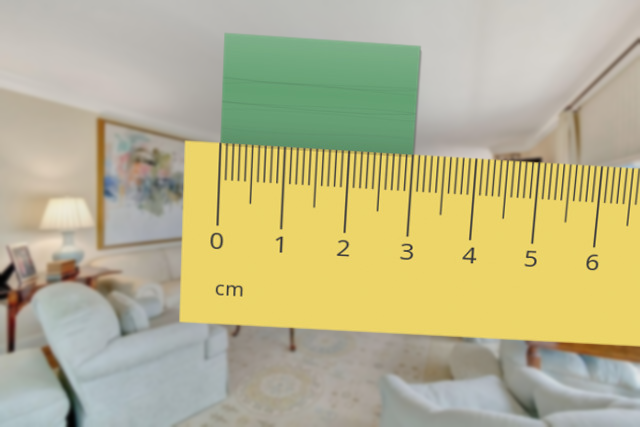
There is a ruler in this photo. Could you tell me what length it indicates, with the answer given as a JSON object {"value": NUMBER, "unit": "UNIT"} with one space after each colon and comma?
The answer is {"value": 3, "unit": "cm"}
